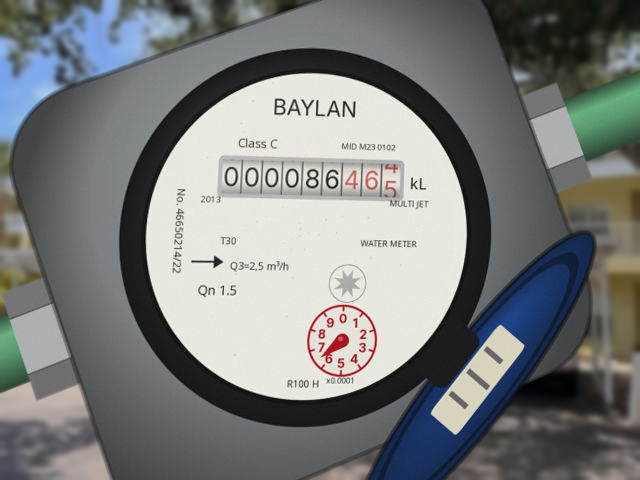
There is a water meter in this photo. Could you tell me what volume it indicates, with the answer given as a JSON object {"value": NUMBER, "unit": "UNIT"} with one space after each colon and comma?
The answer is {"value": 86.4646, "unit": "kL"}
